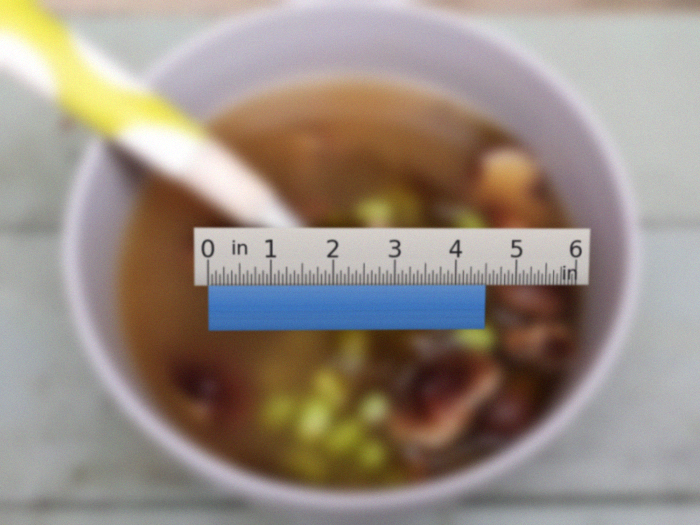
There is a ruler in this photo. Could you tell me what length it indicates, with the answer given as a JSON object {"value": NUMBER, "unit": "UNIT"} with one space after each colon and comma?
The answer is {"value": 4.5, "unit": "in"}
